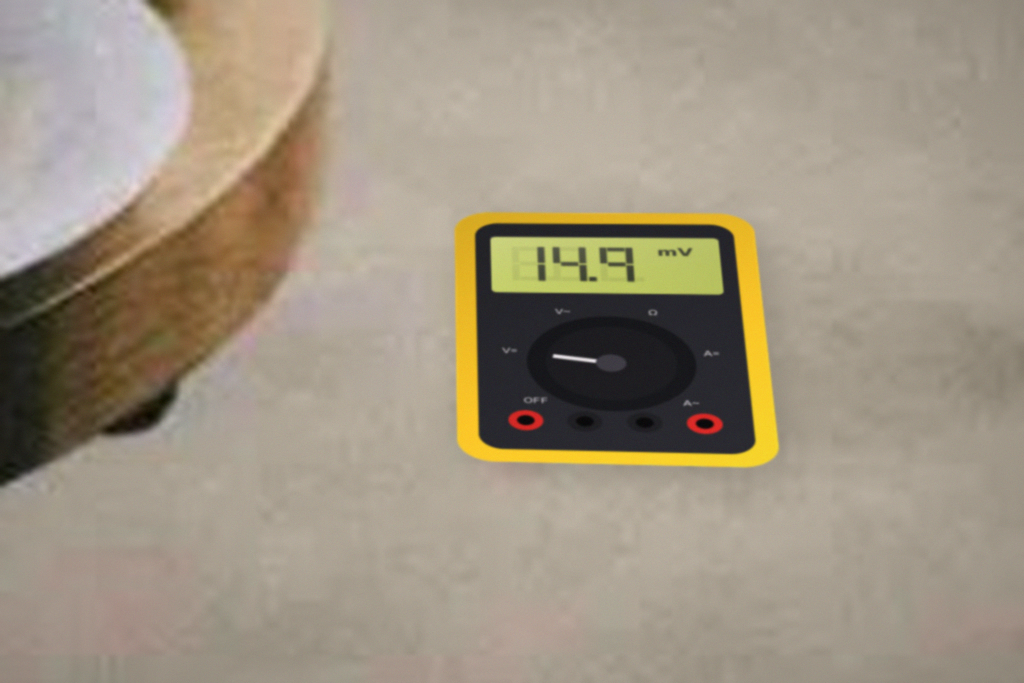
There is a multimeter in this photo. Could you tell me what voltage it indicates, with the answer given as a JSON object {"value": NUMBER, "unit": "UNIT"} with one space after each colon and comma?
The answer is {"value": 14.9, "unit": "mV"}
